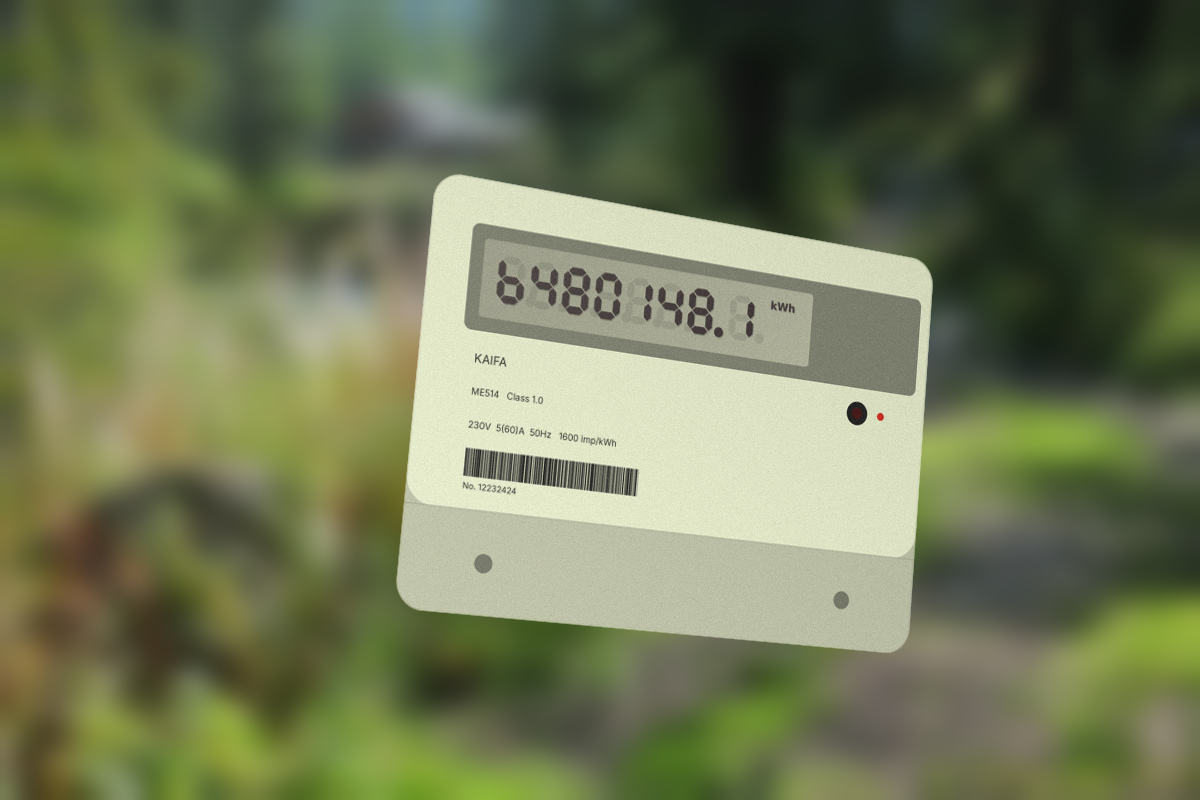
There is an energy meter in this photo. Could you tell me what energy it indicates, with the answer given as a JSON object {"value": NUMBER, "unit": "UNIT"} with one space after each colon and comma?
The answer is {"value": 6480148.1, "unit": "kWh"}
